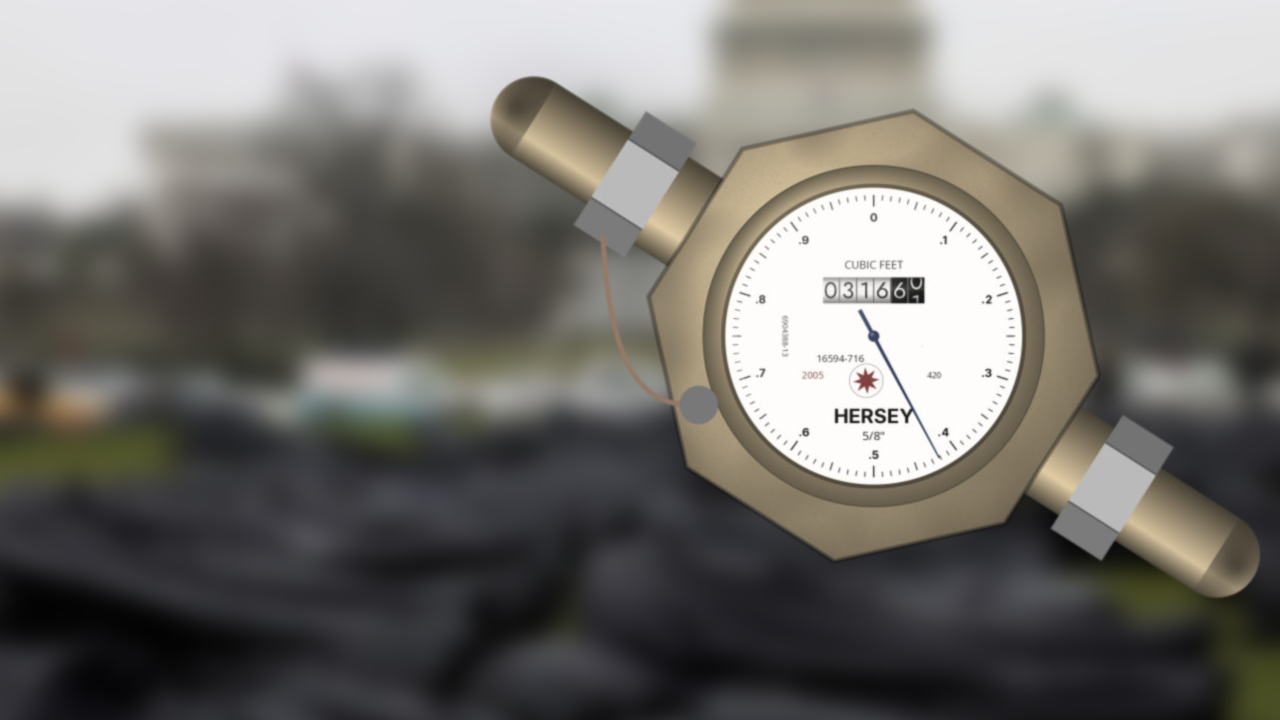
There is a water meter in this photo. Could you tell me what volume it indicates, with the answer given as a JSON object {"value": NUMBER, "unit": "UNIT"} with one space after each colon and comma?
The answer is {"value": 31660.42, "unit": "ft³"}
